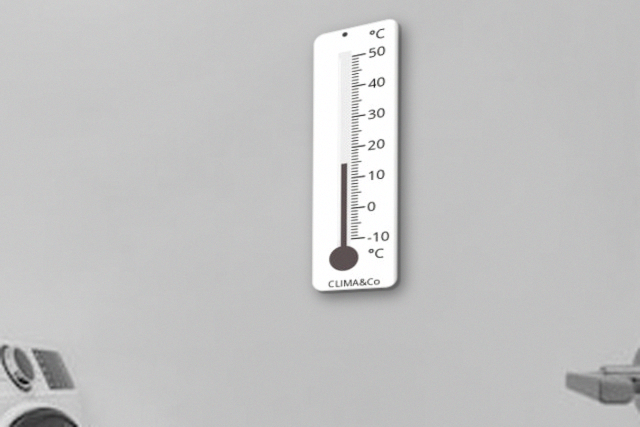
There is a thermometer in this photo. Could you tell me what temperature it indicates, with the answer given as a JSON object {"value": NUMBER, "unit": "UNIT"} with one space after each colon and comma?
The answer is {"value": 15, "unit": "°C"}
